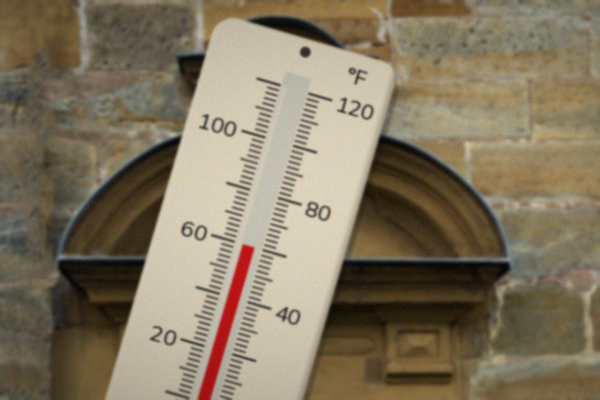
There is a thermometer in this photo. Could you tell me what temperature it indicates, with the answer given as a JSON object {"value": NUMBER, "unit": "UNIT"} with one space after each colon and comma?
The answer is {"value": 60, "unit": "°F"}
